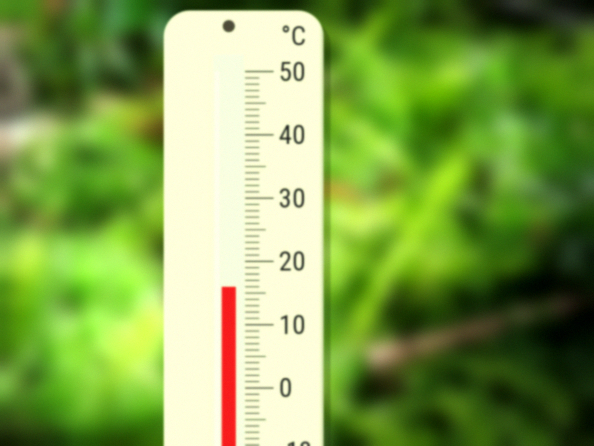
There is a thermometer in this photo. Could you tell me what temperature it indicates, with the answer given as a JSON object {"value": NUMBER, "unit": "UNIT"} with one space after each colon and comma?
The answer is {"value": 16, "unit": "°C"}
